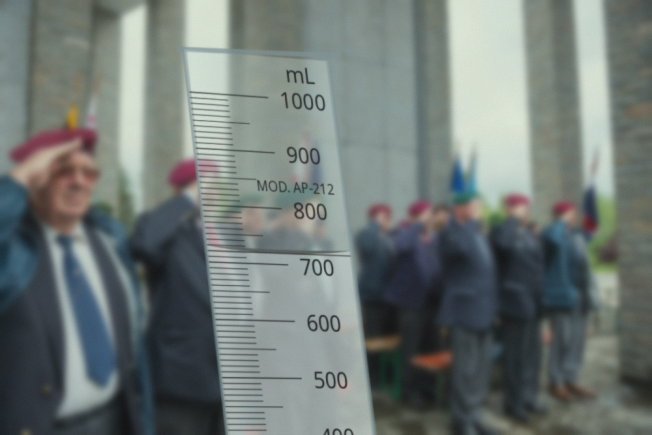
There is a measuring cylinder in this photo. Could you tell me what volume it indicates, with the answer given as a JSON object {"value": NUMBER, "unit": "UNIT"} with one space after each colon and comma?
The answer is {"value": 720, "unit": "mL"}
